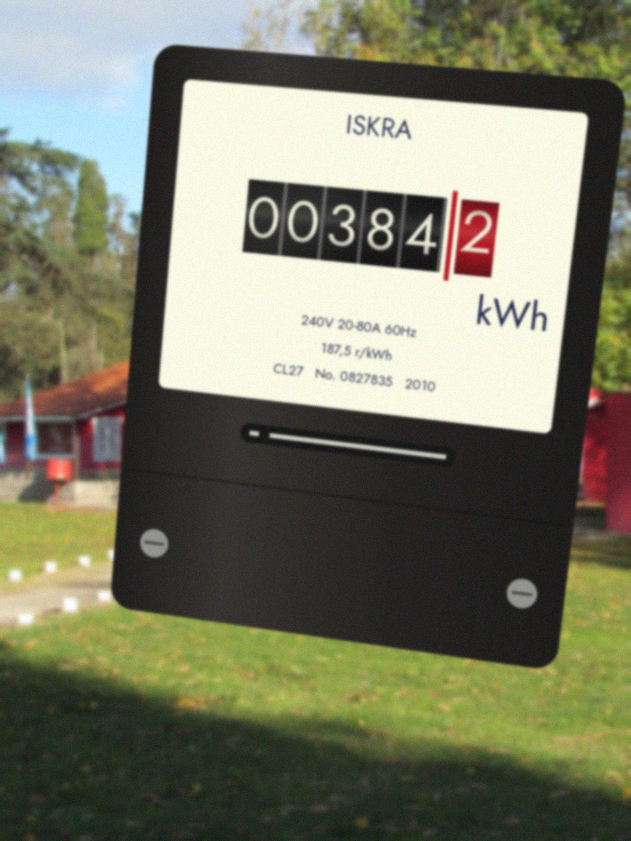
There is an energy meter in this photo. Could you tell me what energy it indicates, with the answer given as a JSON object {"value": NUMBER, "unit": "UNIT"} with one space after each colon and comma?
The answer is {"value": 384.2, "unit": "kWh"}
